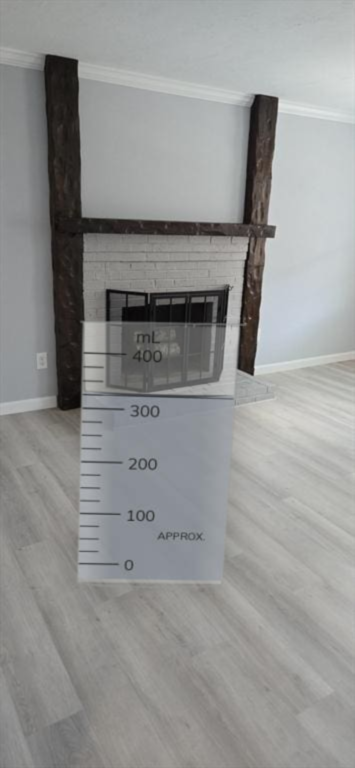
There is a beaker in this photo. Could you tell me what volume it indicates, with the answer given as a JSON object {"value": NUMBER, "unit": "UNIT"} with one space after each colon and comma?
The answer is {"value": 325, "unit": "mL"}
